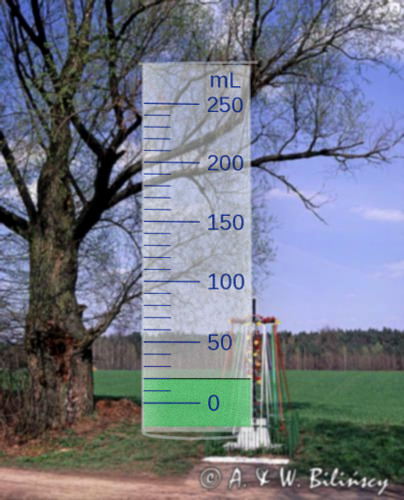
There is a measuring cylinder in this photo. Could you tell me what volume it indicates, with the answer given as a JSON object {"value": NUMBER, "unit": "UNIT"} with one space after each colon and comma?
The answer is {"value": 20, "unit": "mL"}
